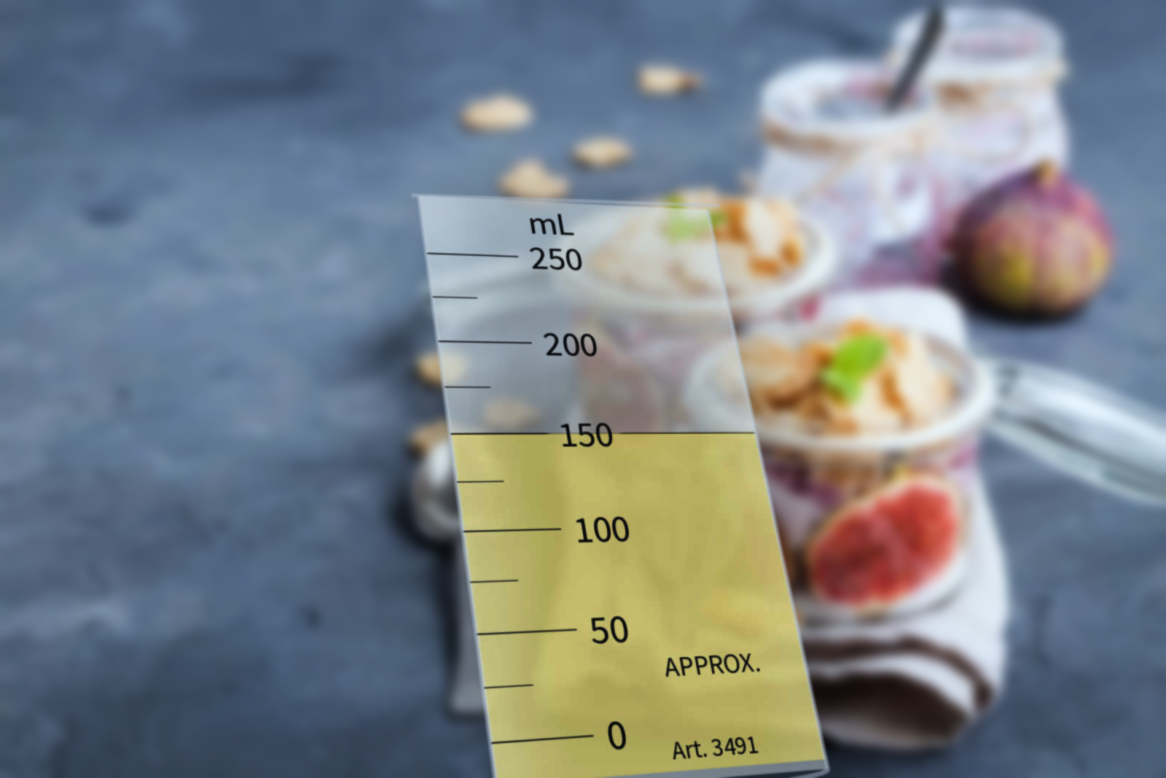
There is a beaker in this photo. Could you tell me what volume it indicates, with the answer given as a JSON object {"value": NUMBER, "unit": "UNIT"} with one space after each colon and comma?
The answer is {"value": 150, "unit": "mL"}
